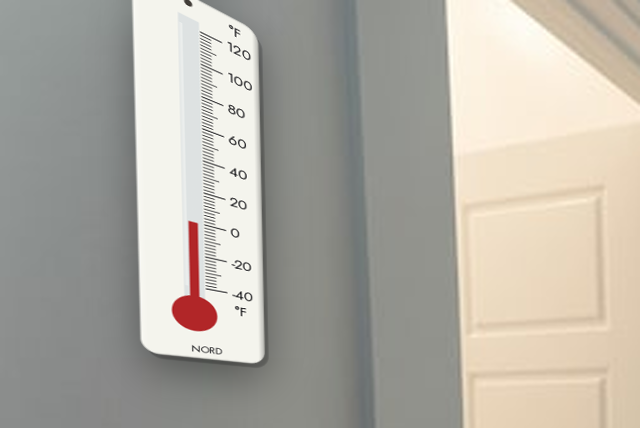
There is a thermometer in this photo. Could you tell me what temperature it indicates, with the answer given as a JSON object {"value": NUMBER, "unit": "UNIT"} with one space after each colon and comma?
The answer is {"value": 0, "unit": "°F"}
